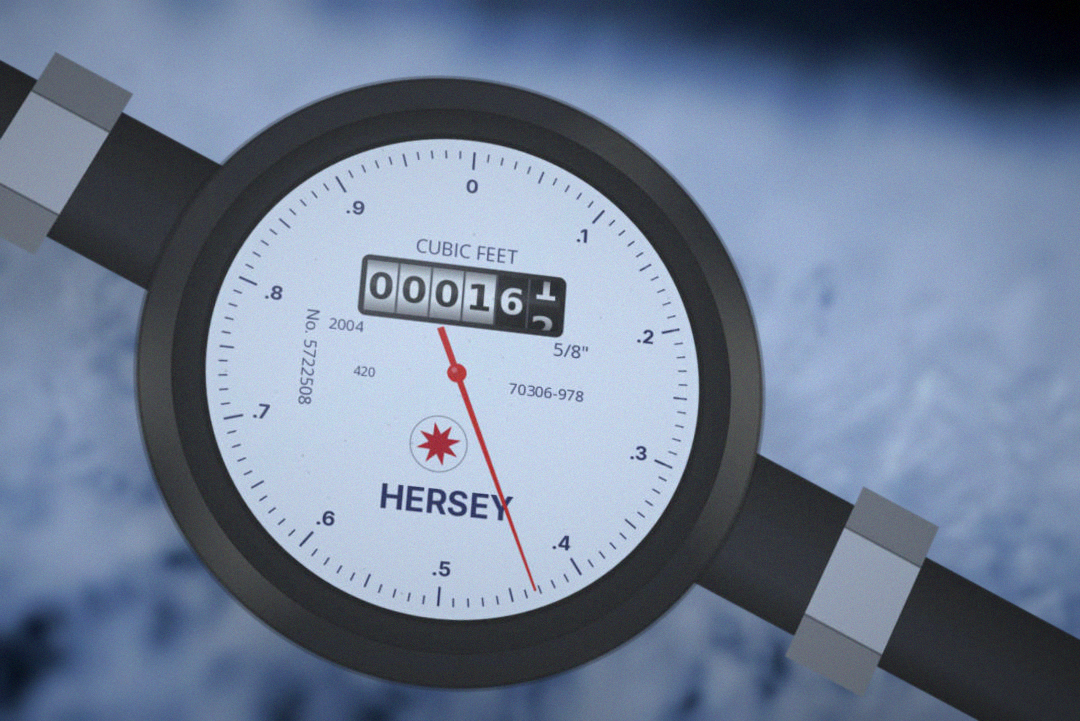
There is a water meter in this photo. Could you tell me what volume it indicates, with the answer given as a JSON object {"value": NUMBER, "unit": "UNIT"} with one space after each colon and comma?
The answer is {"value": 161.43, "unit": "ft³"}
